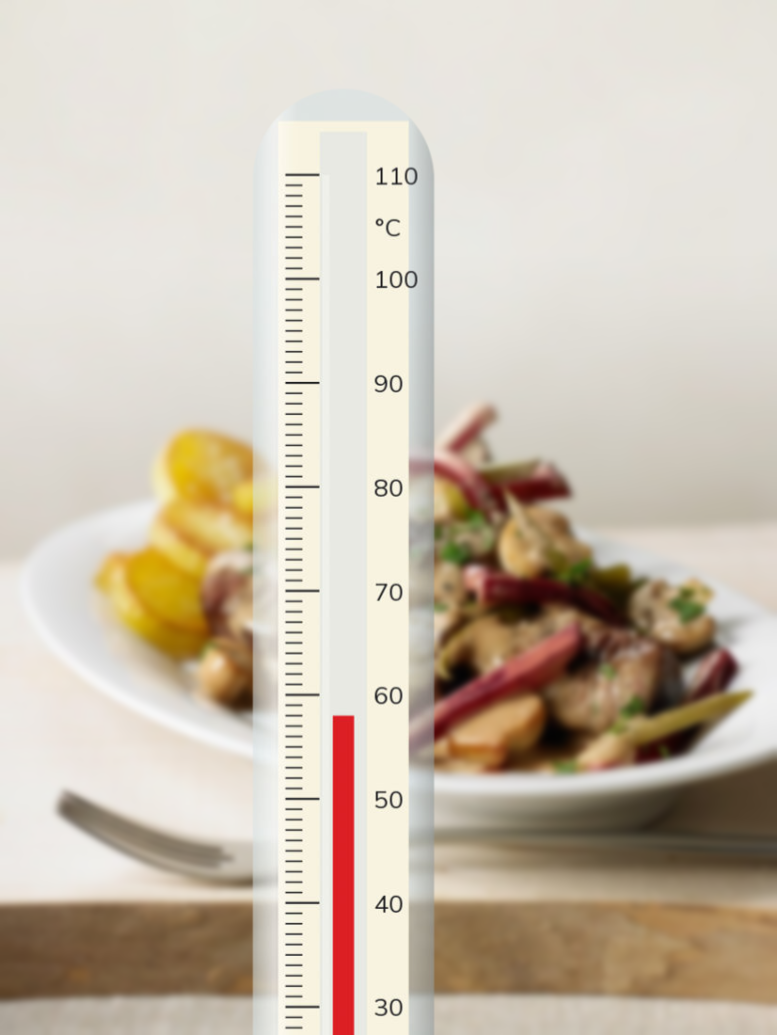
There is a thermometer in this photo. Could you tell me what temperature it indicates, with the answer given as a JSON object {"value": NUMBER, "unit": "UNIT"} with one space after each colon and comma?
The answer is {"value": 58, "unit": "°C"}
